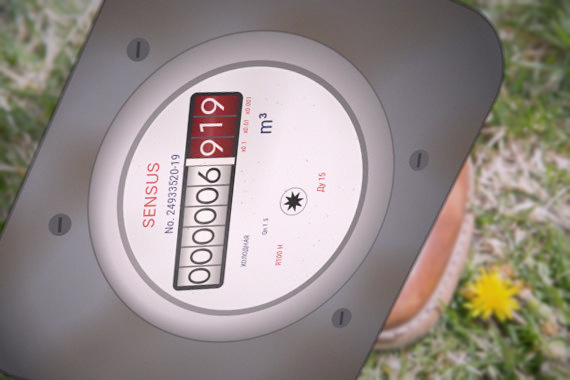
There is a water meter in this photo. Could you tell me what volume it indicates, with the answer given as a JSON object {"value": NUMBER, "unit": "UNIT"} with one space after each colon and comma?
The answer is {"value": 6.919, "unit": "m³"}
